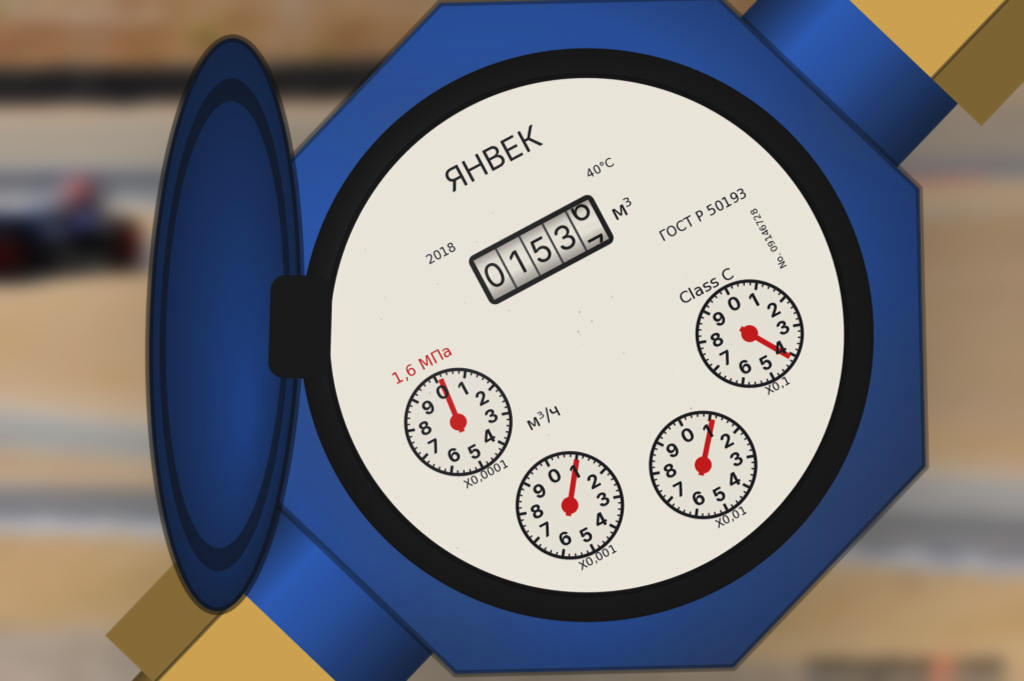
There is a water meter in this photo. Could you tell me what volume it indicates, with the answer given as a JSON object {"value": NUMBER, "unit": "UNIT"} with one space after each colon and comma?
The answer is {"value": 1536.4110, "unit": "m³"}
